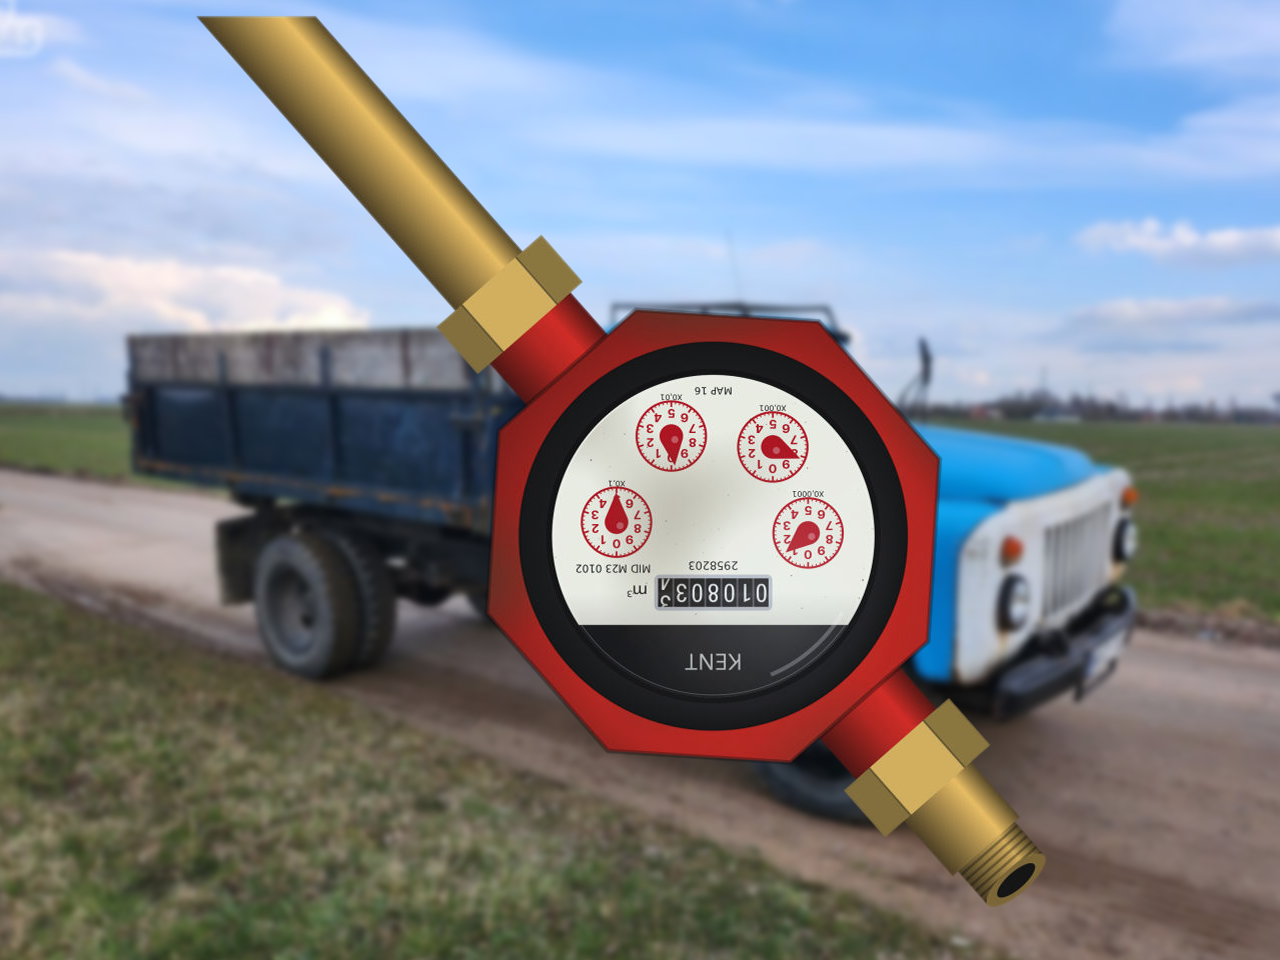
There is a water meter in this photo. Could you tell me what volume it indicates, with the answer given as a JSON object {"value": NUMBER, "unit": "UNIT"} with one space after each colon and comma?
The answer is {"value": 108033.4981, "unit": "m³"}
